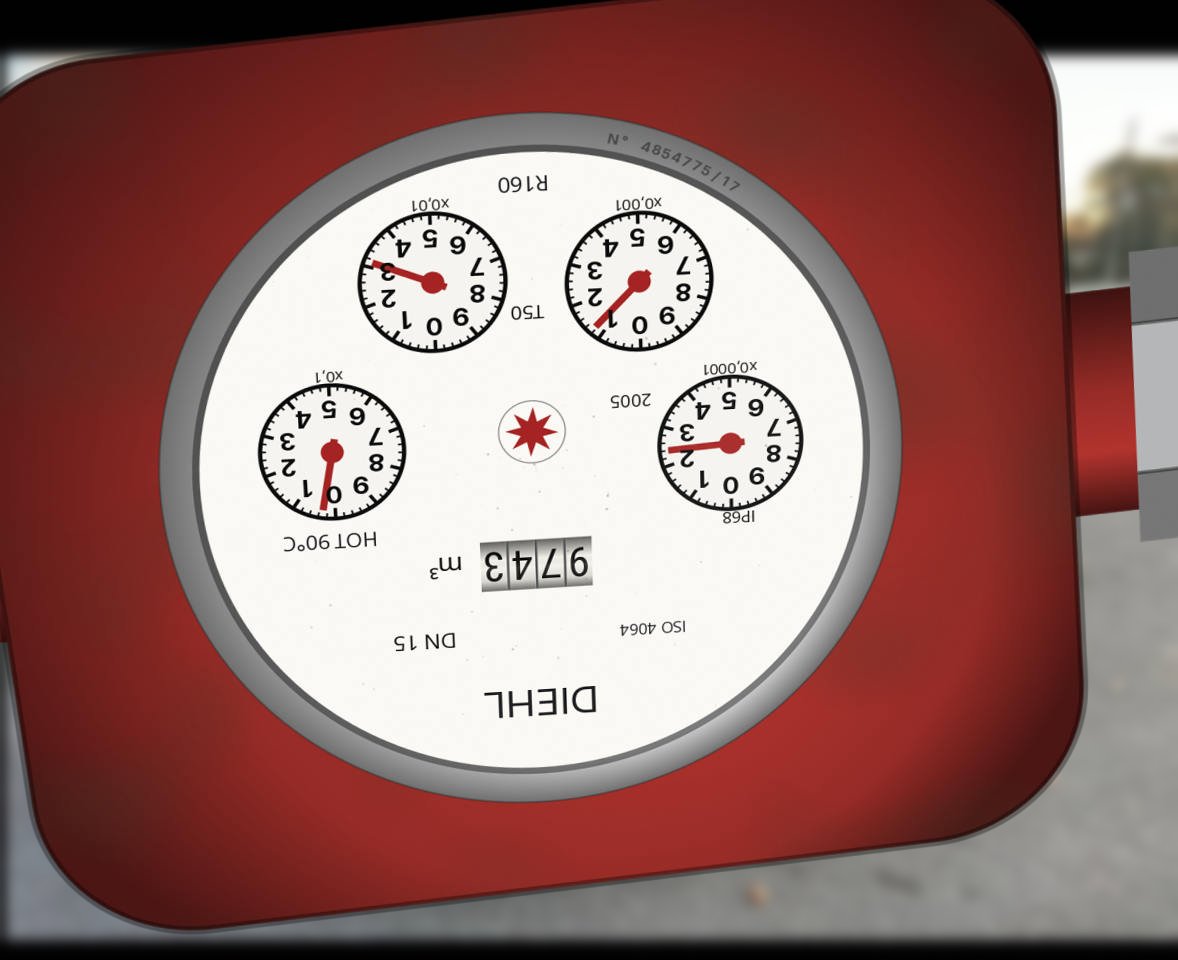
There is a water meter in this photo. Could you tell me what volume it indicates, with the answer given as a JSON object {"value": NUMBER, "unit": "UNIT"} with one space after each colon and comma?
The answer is {"value": 9743.0312, "unit": "m³"}
